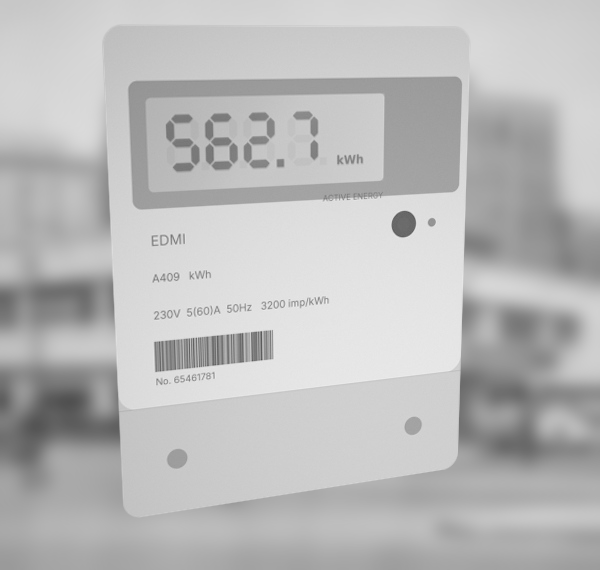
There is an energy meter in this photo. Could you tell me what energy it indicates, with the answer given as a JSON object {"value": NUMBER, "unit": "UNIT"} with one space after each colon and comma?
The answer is {"value": 562.7, "unit": "kWh"}
